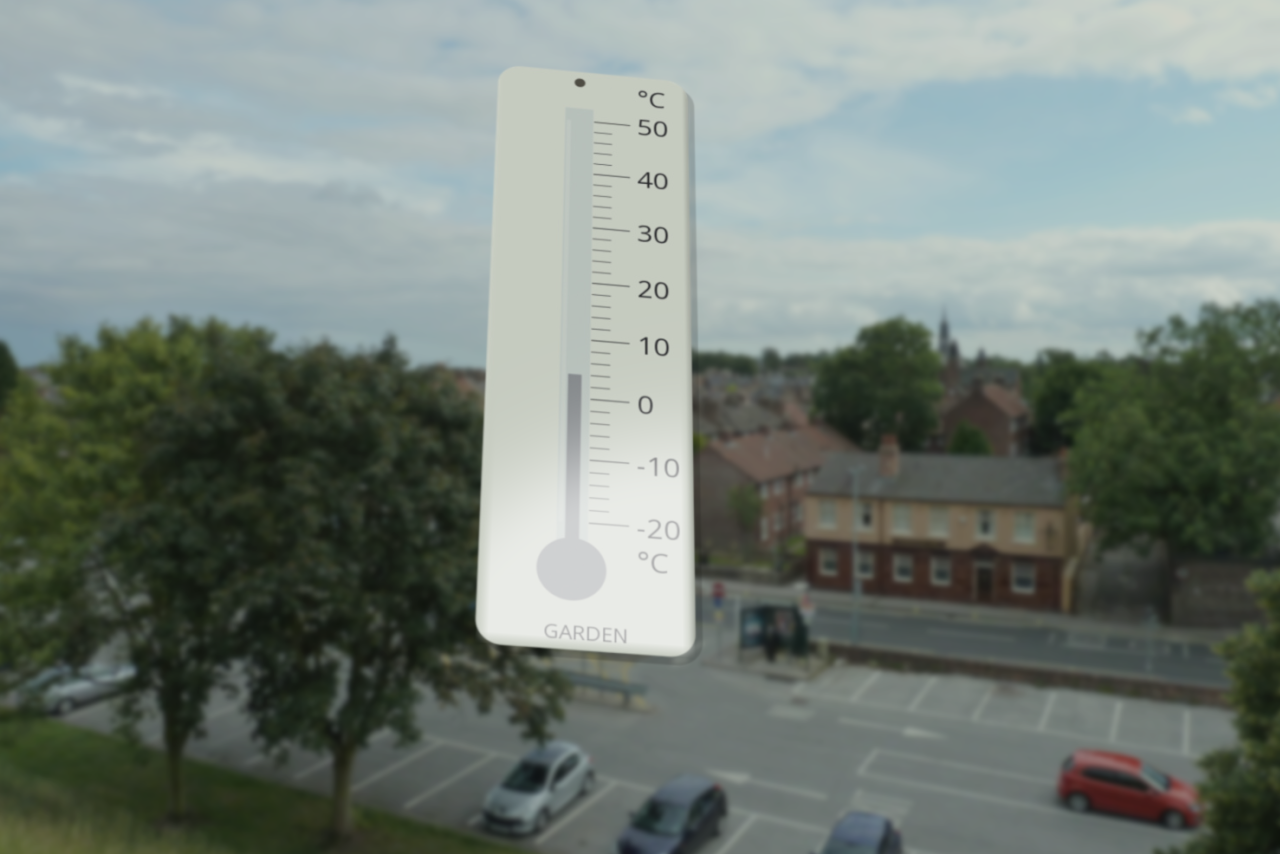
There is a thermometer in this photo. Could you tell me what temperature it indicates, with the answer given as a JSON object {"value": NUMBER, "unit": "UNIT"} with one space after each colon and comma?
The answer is {"value": 4, "unit": "°C"}
